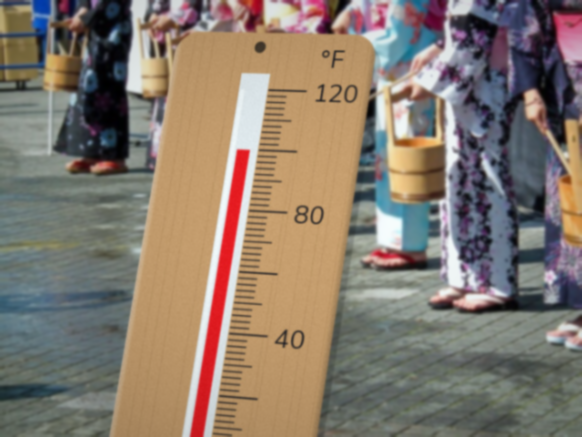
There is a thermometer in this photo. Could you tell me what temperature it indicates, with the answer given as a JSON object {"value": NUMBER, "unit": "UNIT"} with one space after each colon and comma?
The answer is {"value": 100, "unit": "°F"}
